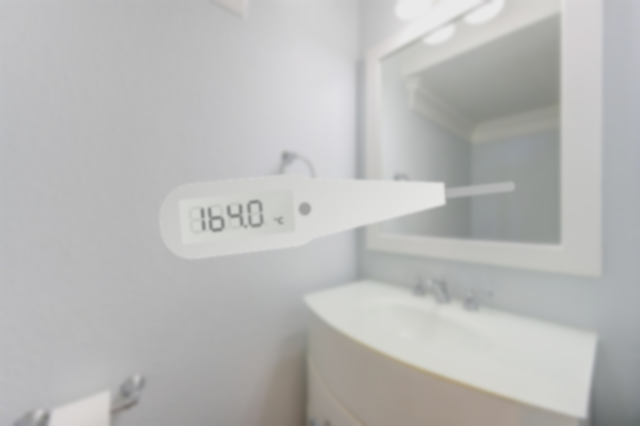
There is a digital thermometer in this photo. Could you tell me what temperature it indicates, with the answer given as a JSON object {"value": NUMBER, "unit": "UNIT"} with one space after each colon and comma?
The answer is {"value": 164.0, "unit": "°C"}
